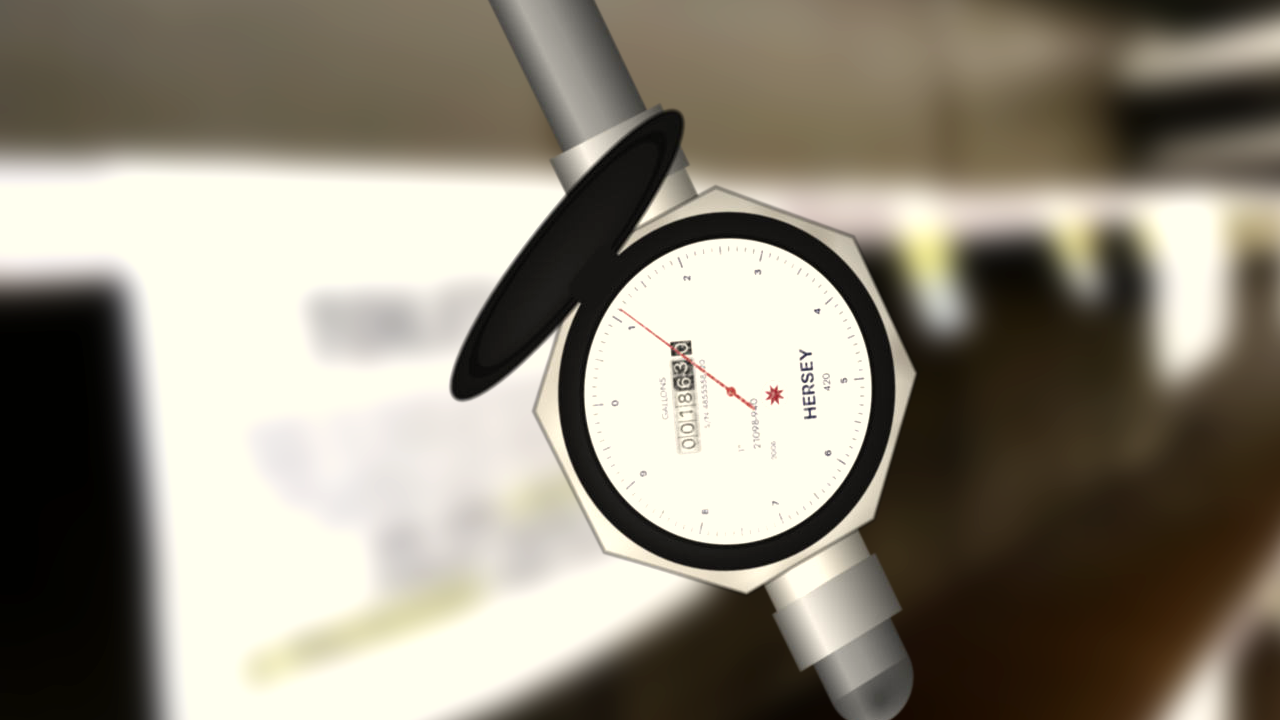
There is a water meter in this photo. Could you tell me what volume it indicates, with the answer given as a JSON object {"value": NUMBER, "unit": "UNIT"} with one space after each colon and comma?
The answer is {"value": 18631.1, "unit": "gal"}
